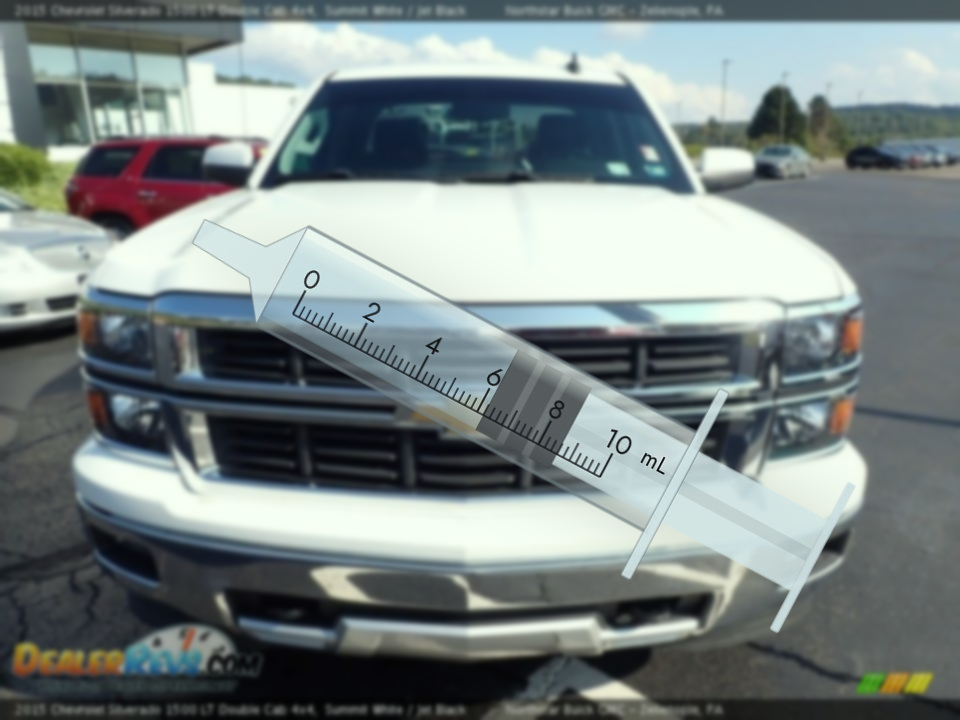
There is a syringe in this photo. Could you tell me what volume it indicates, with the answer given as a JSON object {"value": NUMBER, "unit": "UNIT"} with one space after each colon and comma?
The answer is {"value": 6.2, "unit": "mL"}
